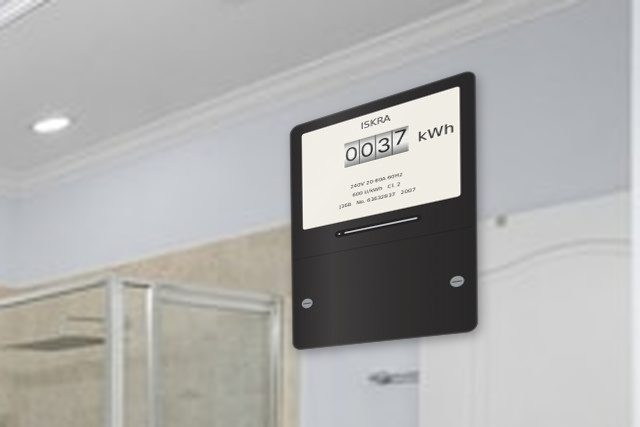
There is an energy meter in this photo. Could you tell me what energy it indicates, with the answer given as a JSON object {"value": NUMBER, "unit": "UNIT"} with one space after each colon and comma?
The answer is {"value": 37, "unit": "kWh"}
